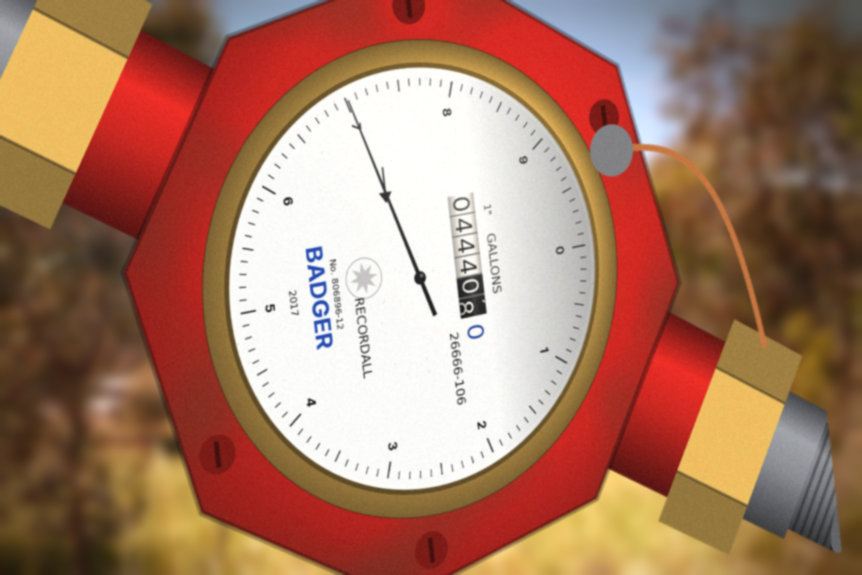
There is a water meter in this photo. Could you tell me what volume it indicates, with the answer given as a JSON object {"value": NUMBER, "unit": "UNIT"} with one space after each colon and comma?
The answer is {"value": 444077.0, "unit": "gal"}
